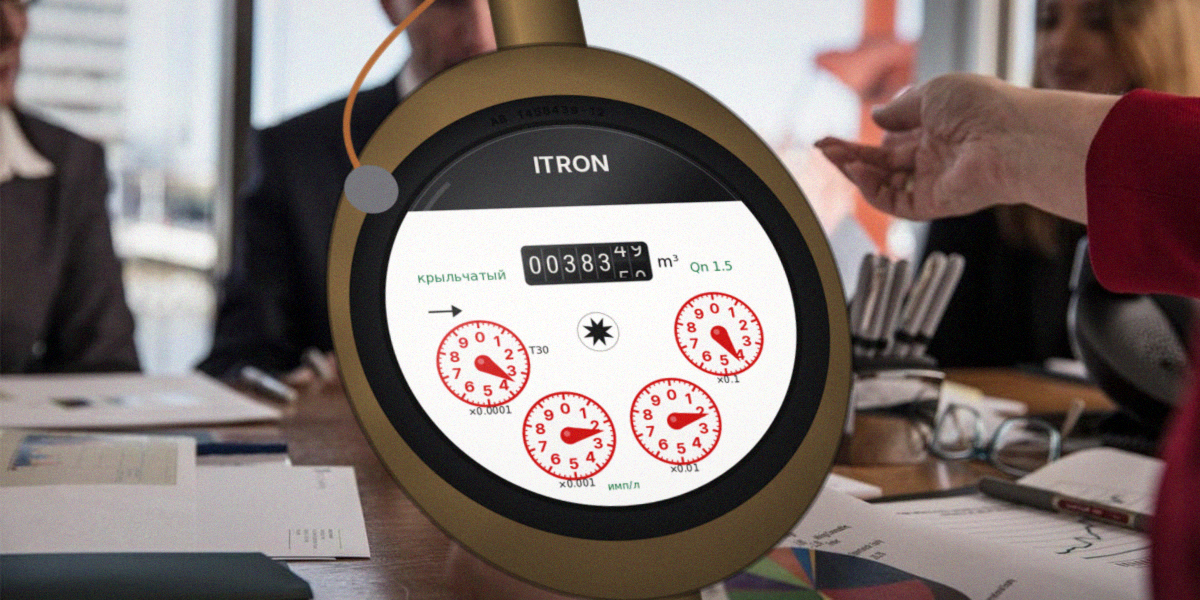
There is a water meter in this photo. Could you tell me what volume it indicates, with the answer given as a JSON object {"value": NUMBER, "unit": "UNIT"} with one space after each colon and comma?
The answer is {"value": 38349.4223, "unit": "m³"}
